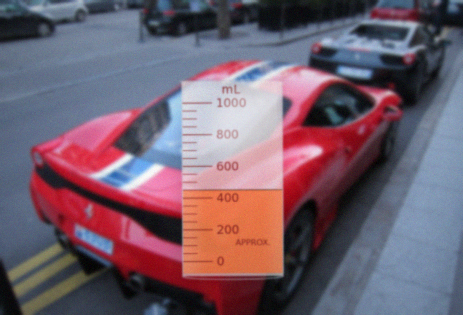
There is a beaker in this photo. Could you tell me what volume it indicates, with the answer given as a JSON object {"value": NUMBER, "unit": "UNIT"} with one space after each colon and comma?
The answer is {"value": 450, "unit": "mL"}
